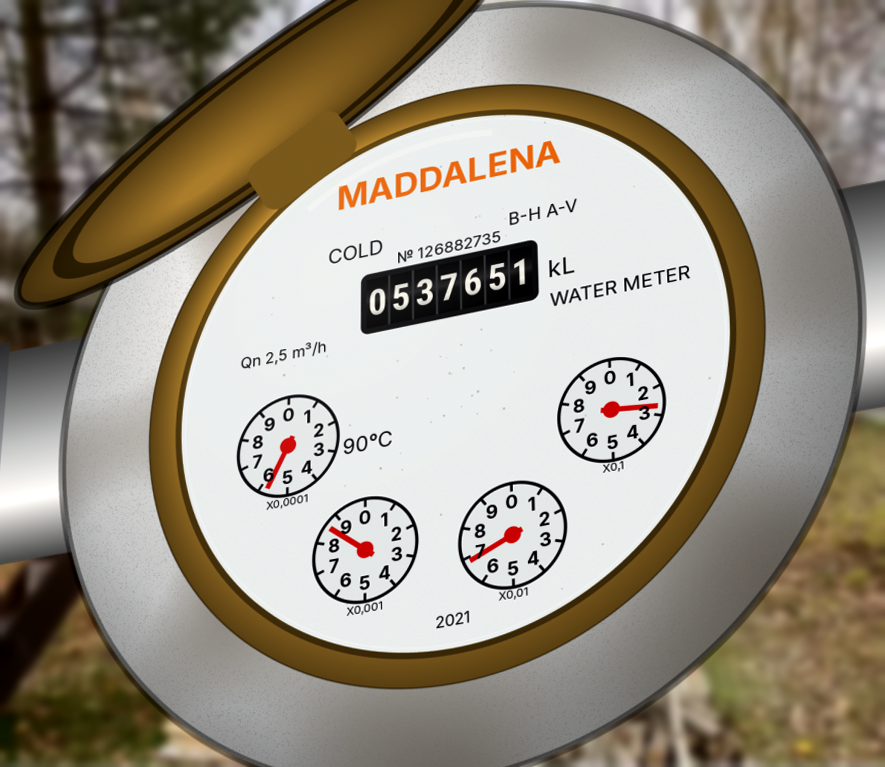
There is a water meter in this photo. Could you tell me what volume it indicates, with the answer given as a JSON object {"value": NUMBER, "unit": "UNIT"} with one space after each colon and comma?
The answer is {"value": 537651.2685, "unit": "kL"}
